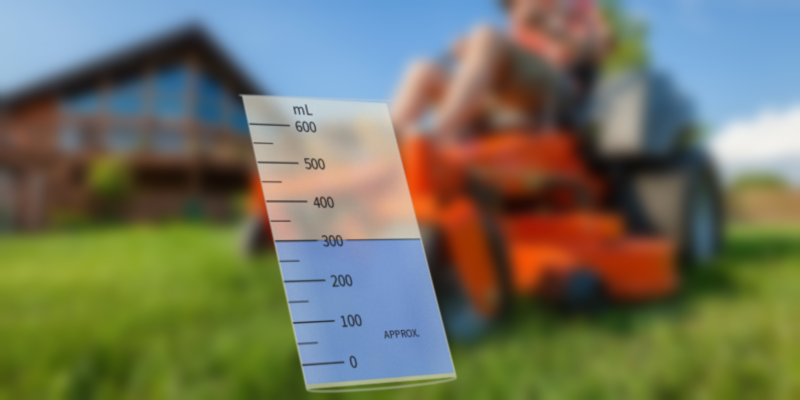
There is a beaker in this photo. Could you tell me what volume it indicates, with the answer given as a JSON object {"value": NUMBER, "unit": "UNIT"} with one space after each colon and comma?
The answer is {"value": 300, "unit": "mL"}
